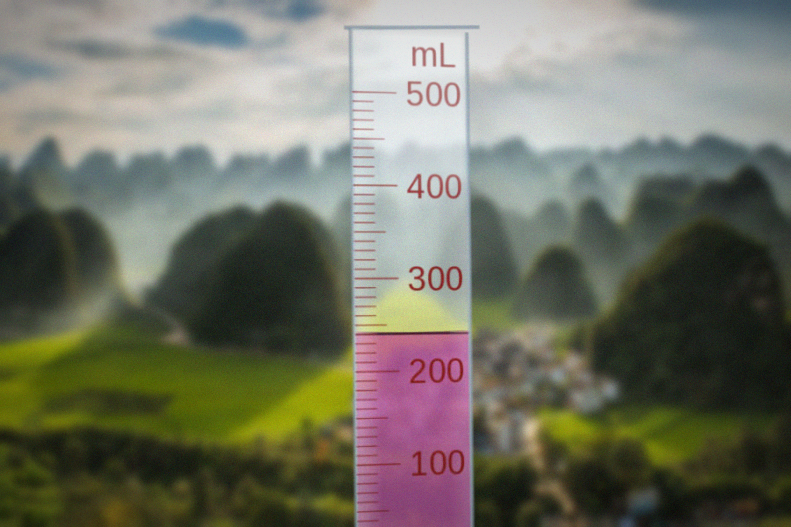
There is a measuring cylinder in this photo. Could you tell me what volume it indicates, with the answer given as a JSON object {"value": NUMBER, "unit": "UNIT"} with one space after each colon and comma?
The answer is {"value": 240, "unit": "mL"}
